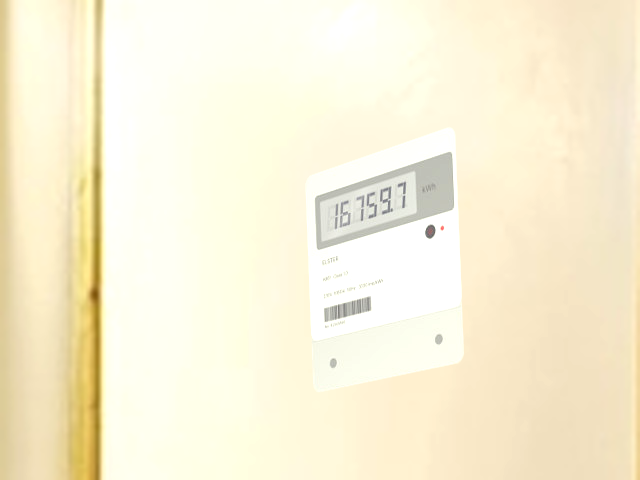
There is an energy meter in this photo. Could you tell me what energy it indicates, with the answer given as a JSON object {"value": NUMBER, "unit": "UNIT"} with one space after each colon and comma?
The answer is {"value": 16759.7, "unit": "kWh"}
